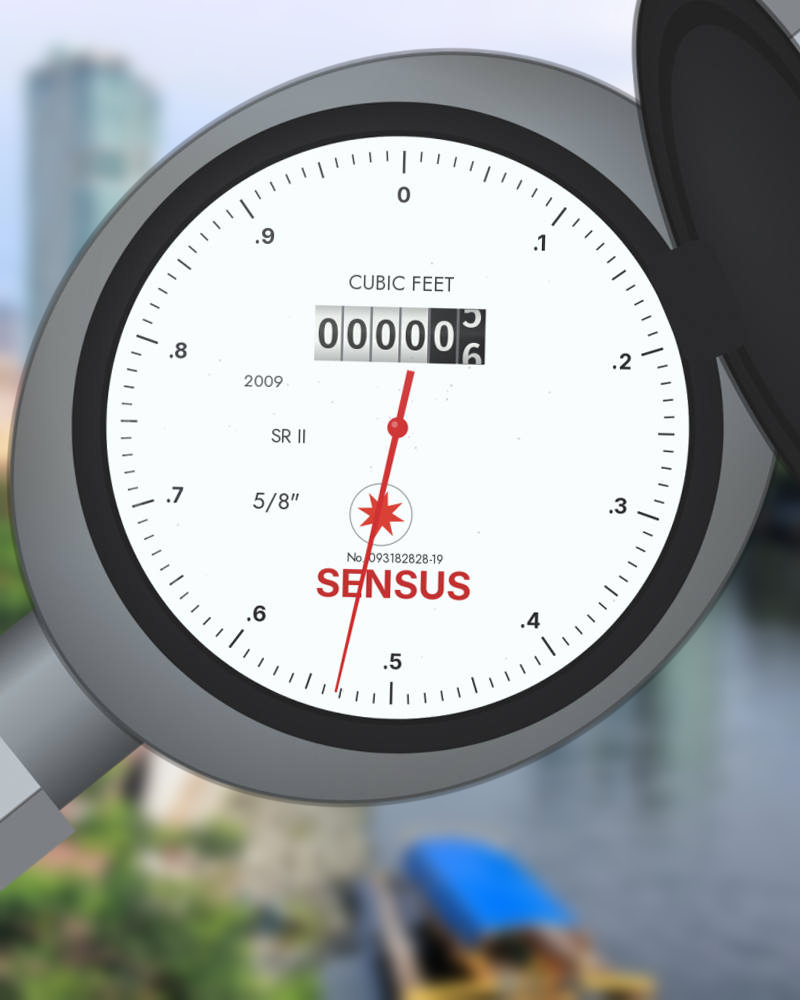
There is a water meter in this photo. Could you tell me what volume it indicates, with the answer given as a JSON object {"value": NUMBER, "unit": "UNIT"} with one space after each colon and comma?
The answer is {"value": 5.53, "unit": "ft³"}
